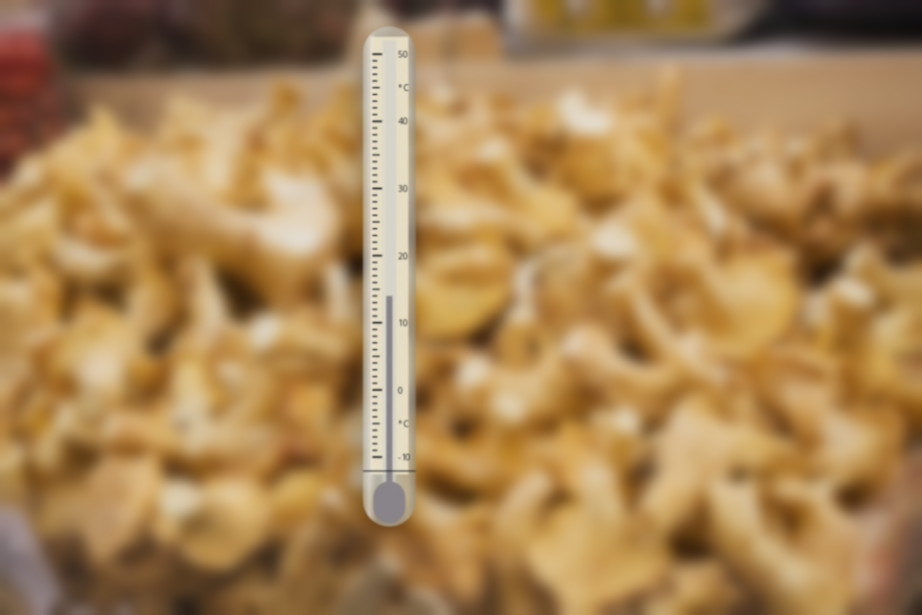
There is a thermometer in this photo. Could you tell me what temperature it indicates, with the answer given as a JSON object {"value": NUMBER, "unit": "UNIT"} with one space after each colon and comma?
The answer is {"value": 14, "unit": "°C"}
